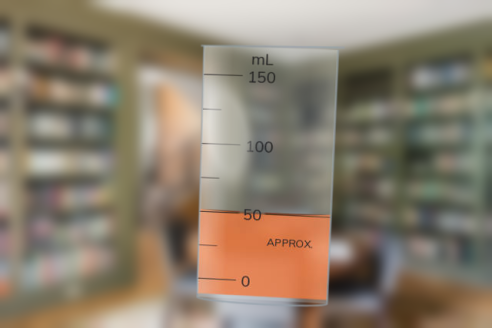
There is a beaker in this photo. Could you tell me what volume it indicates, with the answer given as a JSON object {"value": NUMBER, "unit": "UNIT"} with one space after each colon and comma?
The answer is {"value": 50, "unit": "mL"}
